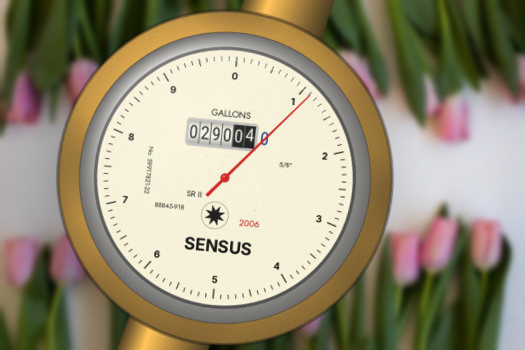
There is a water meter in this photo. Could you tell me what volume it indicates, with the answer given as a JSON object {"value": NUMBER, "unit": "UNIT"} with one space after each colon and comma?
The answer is {"value": 290041.1, "unit": "gal"}
